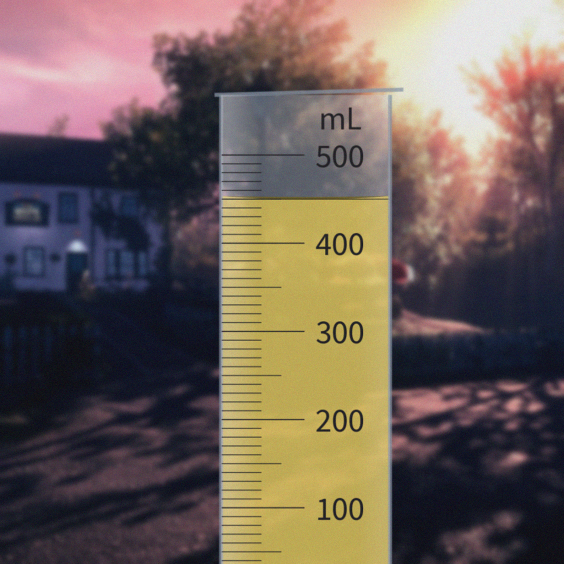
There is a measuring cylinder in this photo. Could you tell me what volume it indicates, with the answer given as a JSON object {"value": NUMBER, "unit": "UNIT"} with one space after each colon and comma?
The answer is {"value": 450, "unit": "mL"}
